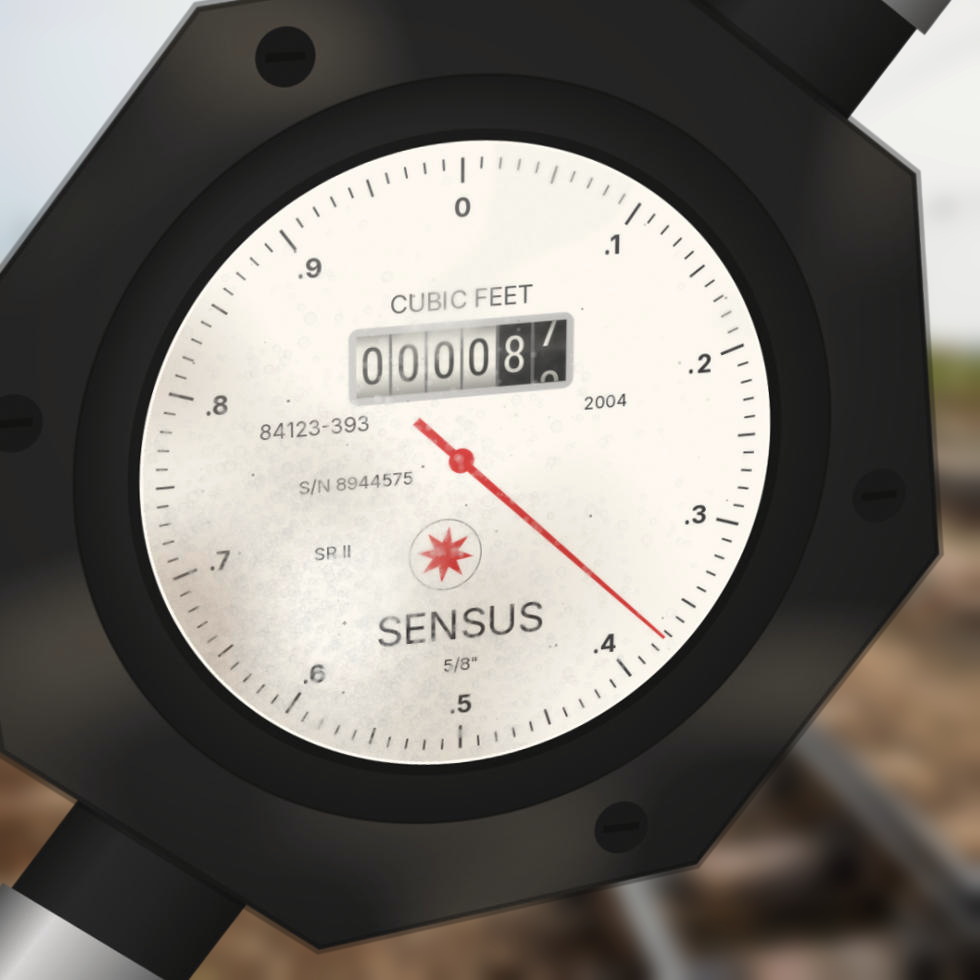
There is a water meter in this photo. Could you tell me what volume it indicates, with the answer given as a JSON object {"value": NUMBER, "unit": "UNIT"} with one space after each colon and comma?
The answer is {"value": 87.37, "unit": "ft³"}
